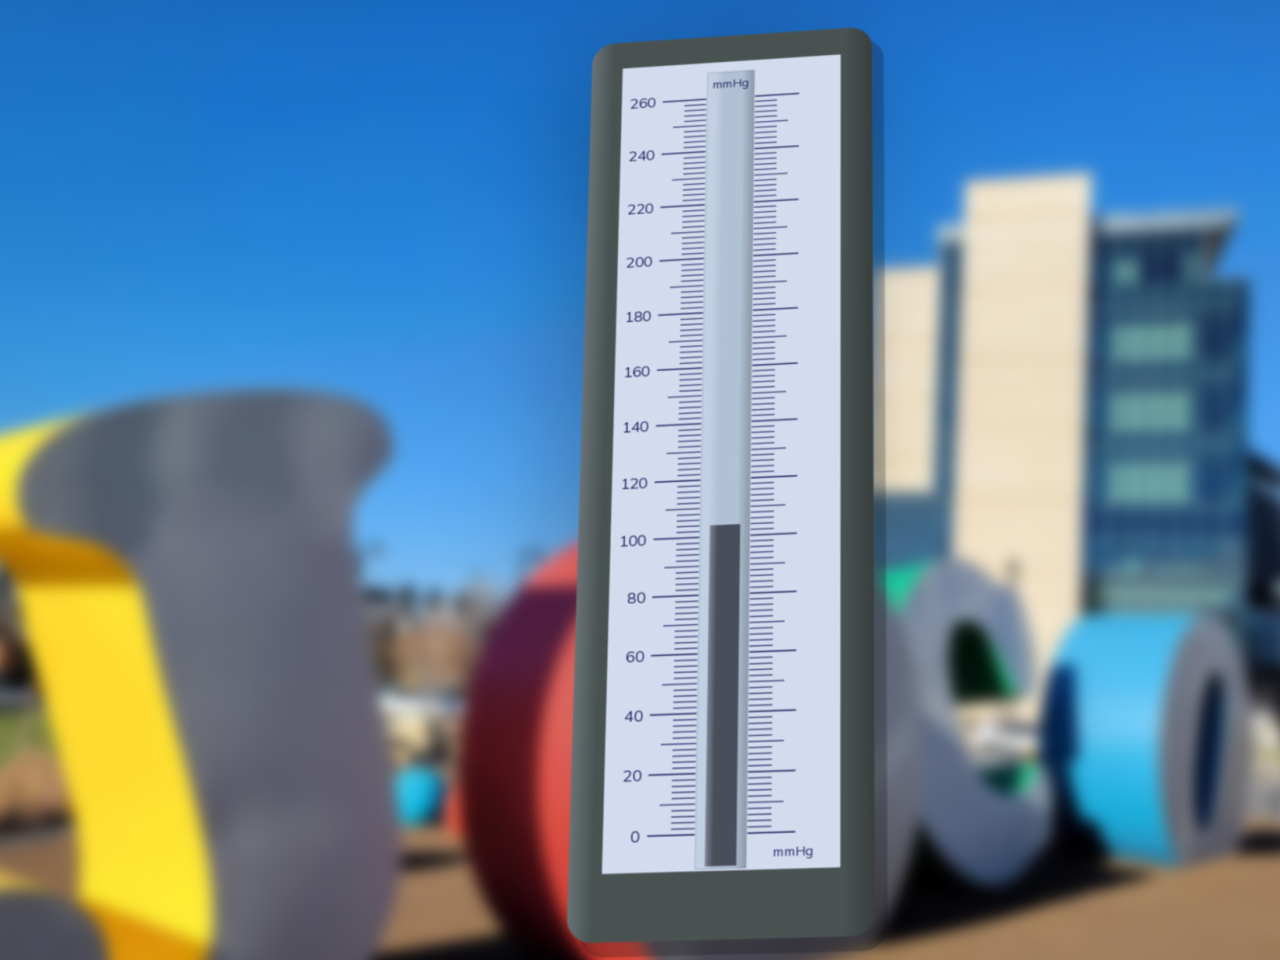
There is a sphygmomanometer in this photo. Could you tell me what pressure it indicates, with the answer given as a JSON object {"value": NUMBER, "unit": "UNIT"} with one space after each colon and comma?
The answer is {"value": 104, "unit": "mmHg"}
